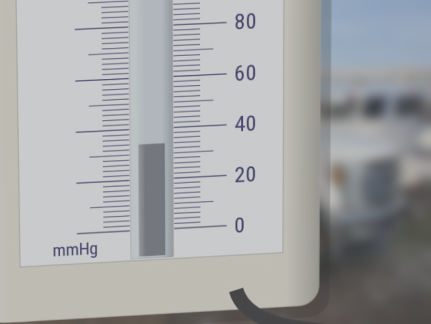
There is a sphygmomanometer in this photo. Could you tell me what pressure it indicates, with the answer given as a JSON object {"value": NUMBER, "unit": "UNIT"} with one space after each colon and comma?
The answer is {"value": 34, "unit": "mmHg"}
